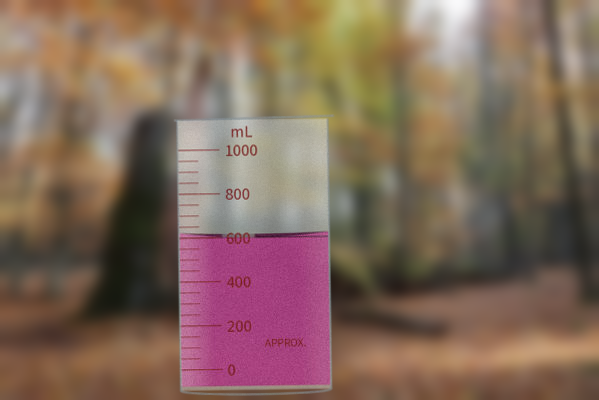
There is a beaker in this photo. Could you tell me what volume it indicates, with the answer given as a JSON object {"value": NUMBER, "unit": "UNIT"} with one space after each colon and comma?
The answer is {"value": 600, "unit": "mL"}
